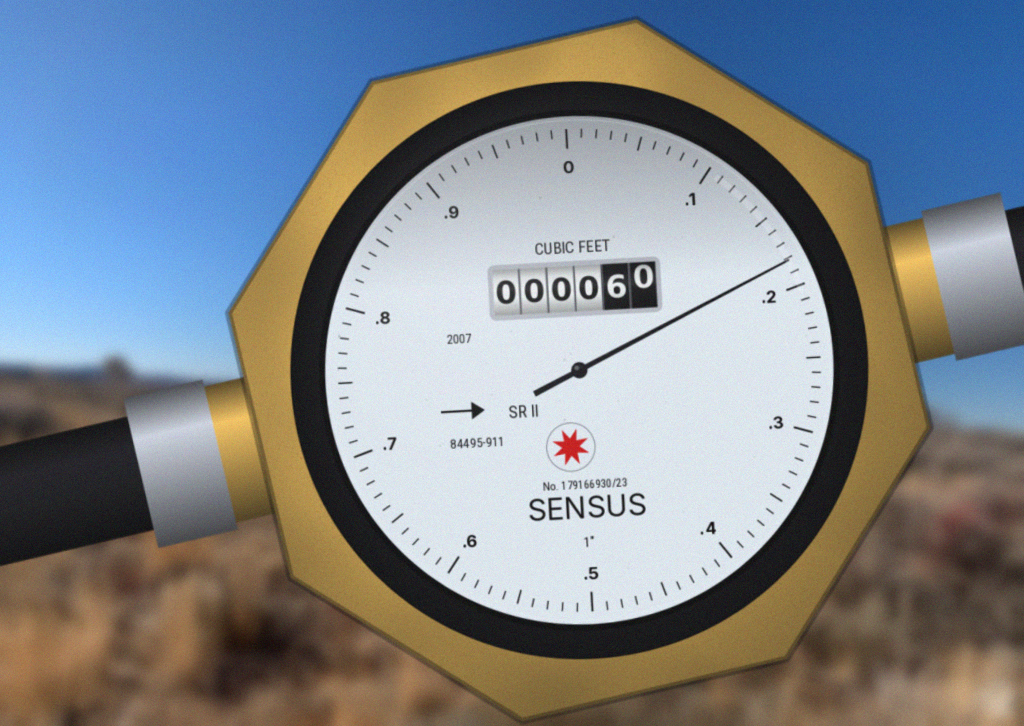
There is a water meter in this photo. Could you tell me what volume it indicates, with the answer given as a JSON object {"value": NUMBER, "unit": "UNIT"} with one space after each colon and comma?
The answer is {"value": 60.18, "unit": "ft³"}
